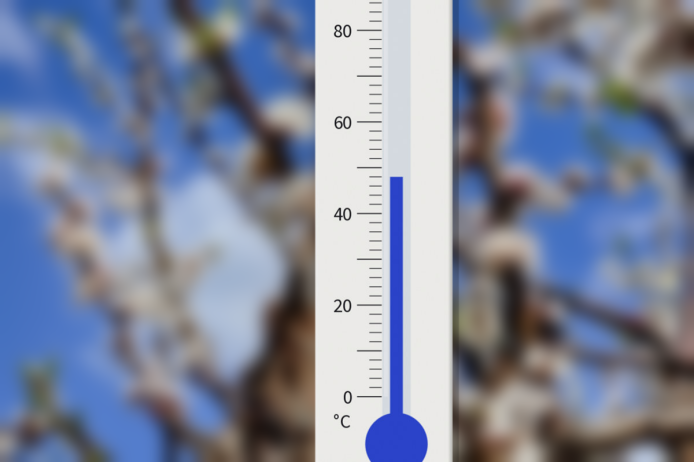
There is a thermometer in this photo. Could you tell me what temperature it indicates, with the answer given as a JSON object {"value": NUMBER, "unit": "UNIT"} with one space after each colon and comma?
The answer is {"value": 48, "unit": "°C"}
